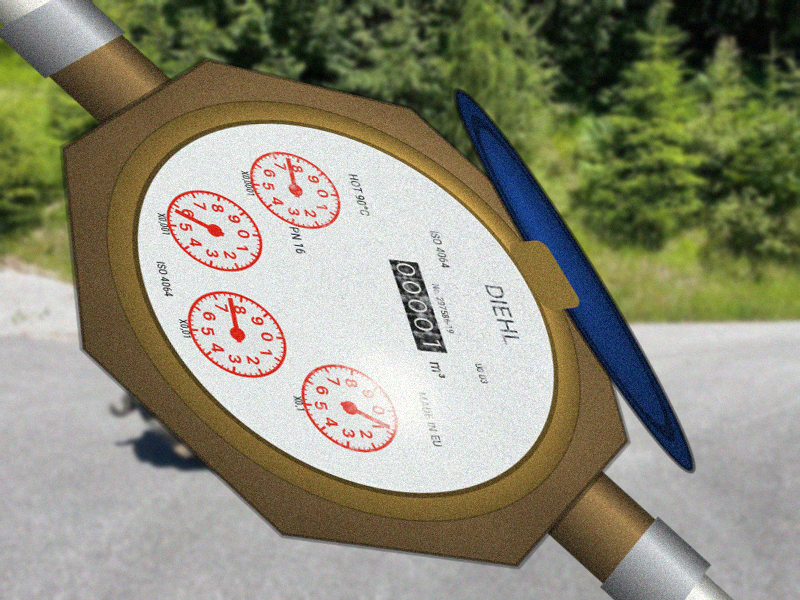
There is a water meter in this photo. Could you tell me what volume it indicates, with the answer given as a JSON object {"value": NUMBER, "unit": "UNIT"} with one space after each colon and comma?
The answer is {"value": 1.0757, "unit": "m³"}
